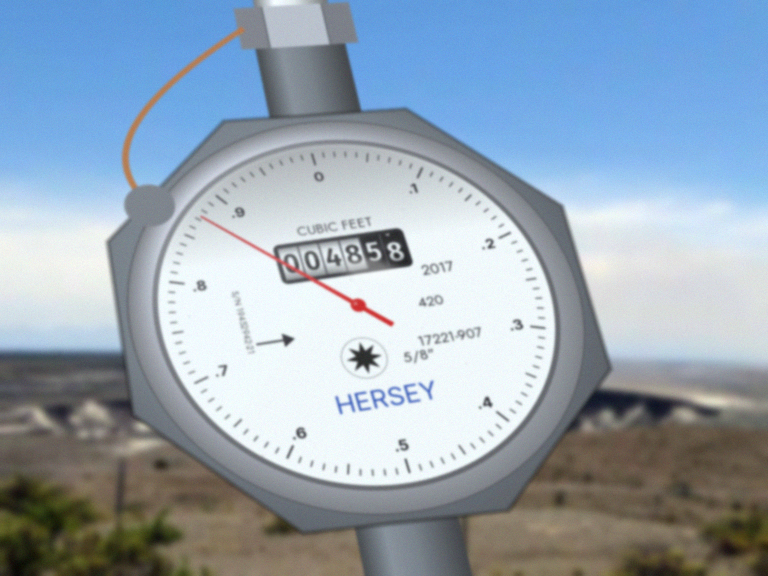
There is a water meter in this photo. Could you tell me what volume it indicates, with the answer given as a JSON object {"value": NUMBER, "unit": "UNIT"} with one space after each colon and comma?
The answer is {"value": 4857.87, "unit": "ft³"}
